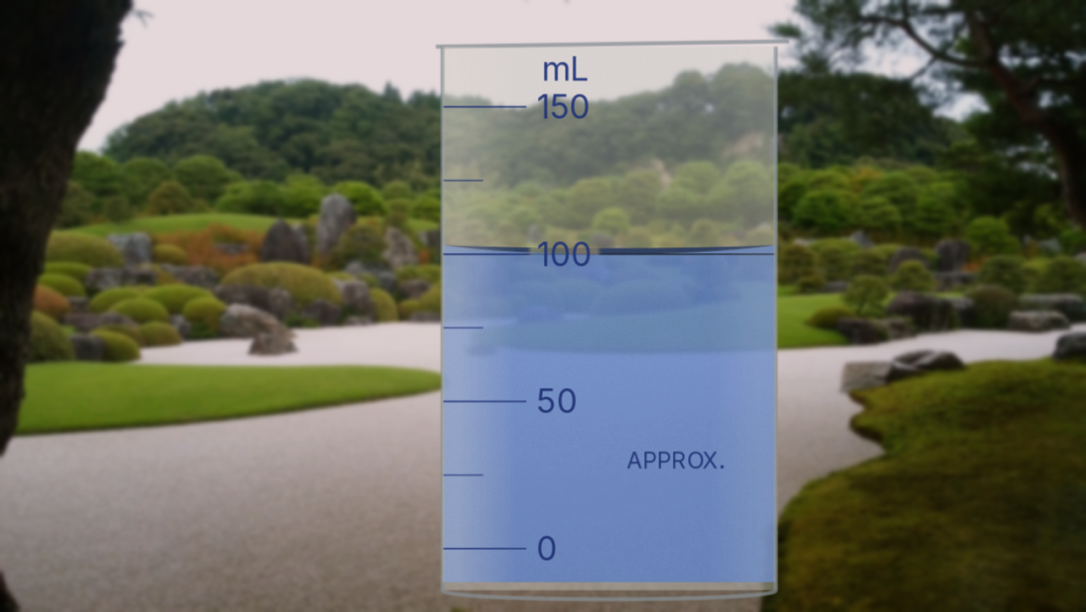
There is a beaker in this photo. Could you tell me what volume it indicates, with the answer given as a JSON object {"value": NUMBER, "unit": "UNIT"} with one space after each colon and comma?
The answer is {"value": 100, "unit": "mL"}
